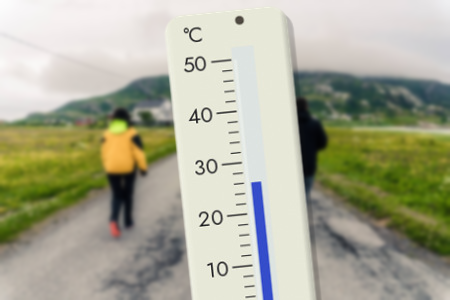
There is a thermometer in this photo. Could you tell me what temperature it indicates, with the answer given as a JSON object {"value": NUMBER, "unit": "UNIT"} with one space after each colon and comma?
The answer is {"value": 26, "unit": "°C"}
